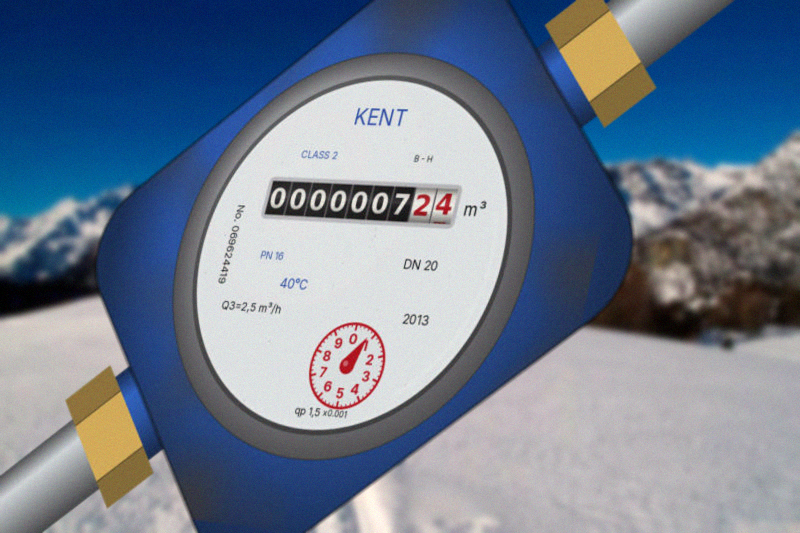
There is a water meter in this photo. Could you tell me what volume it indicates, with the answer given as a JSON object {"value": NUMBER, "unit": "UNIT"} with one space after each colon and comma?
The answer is {"value": 7.240, "unit": "m³"}
